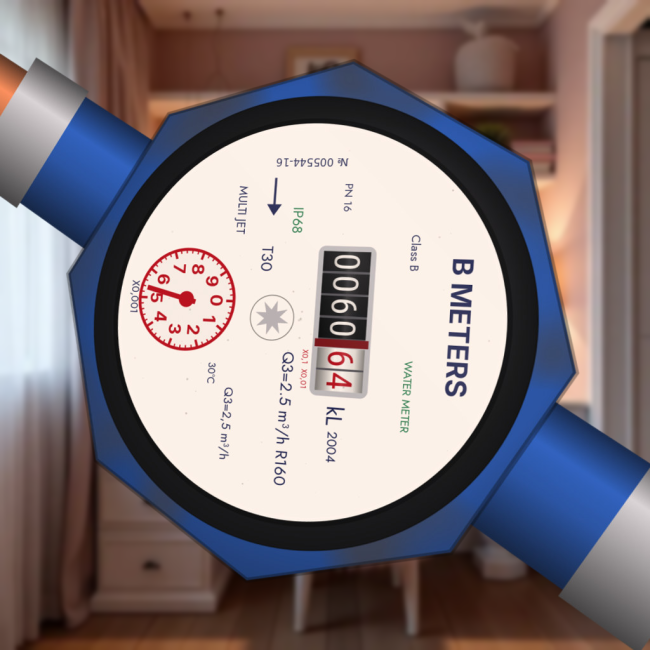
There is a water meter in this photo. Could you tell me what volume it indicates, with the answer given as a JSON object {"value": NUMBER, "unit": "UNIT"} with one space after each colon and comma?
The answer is {"value": 60.645, "unit": "kL"}
